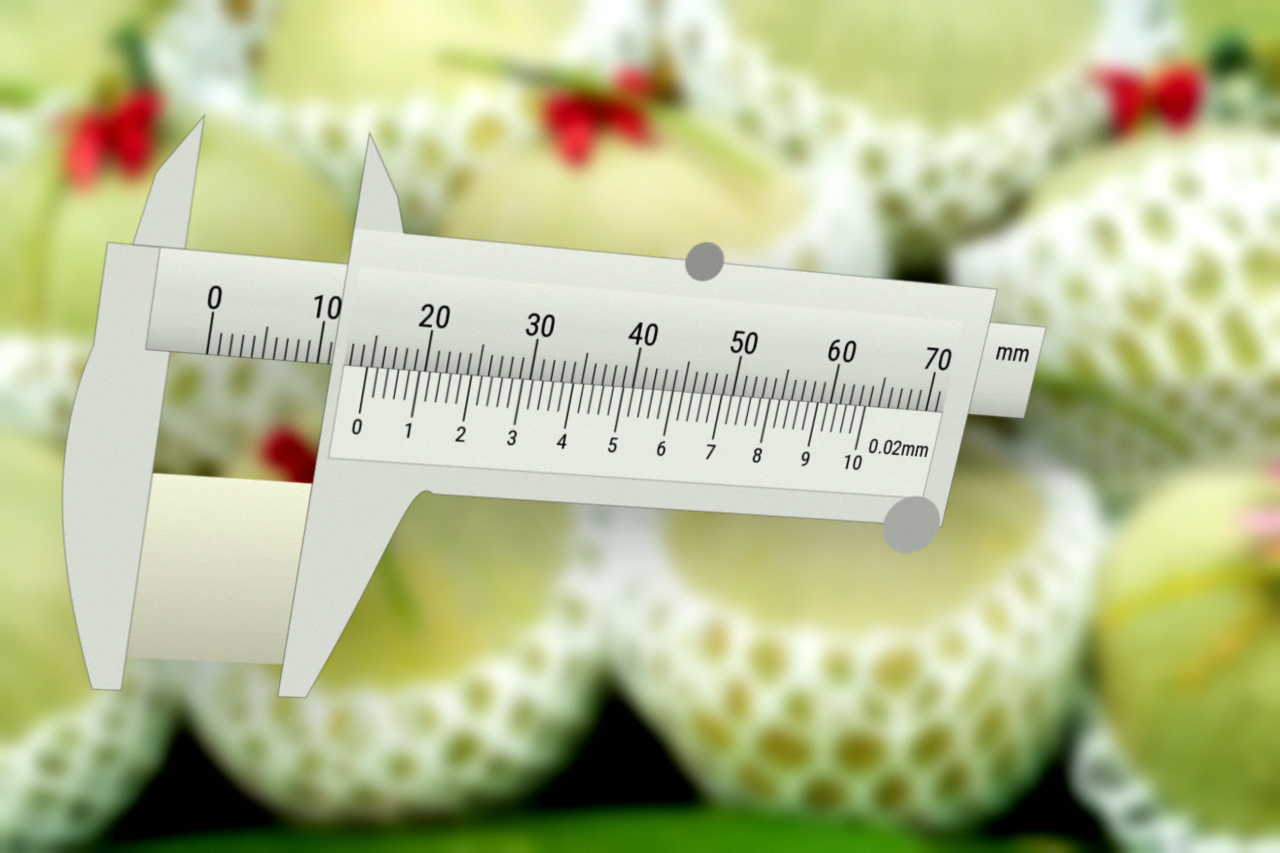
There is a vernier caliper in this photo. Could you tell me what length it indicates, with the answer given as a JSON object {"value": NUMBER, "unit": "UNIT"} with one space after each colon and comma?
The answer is {"value": 14.6, "unit": "mm"}
